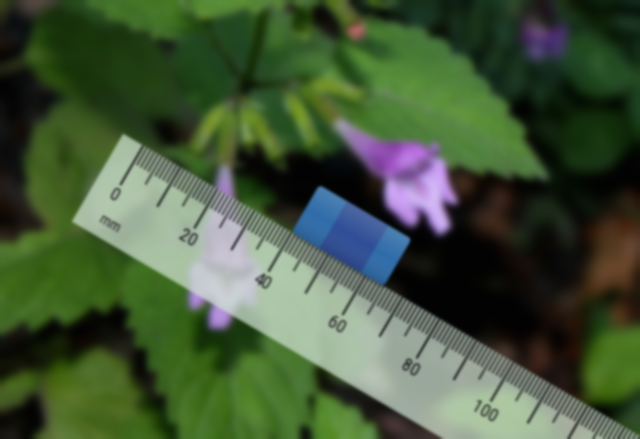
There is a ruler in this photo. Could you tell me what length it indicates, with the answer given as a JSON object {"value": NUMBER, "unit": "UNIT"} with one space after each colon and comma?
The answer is {"value": 25, "unit": "mm"}
